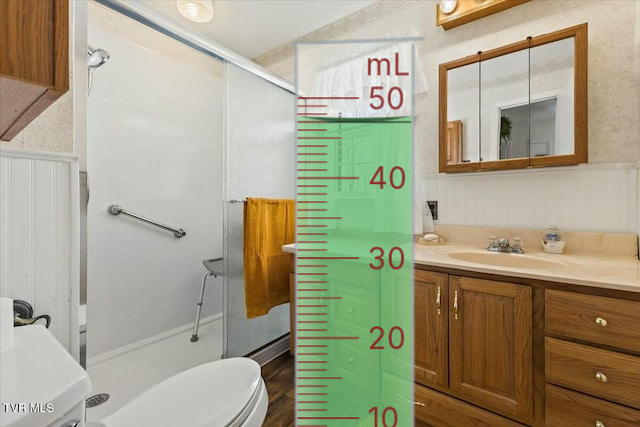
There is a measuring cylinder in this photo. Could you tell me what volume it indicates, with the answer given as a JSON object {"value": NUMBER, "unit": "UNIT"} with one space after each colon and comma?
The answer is {"value": 47, "unit": "mL"}
